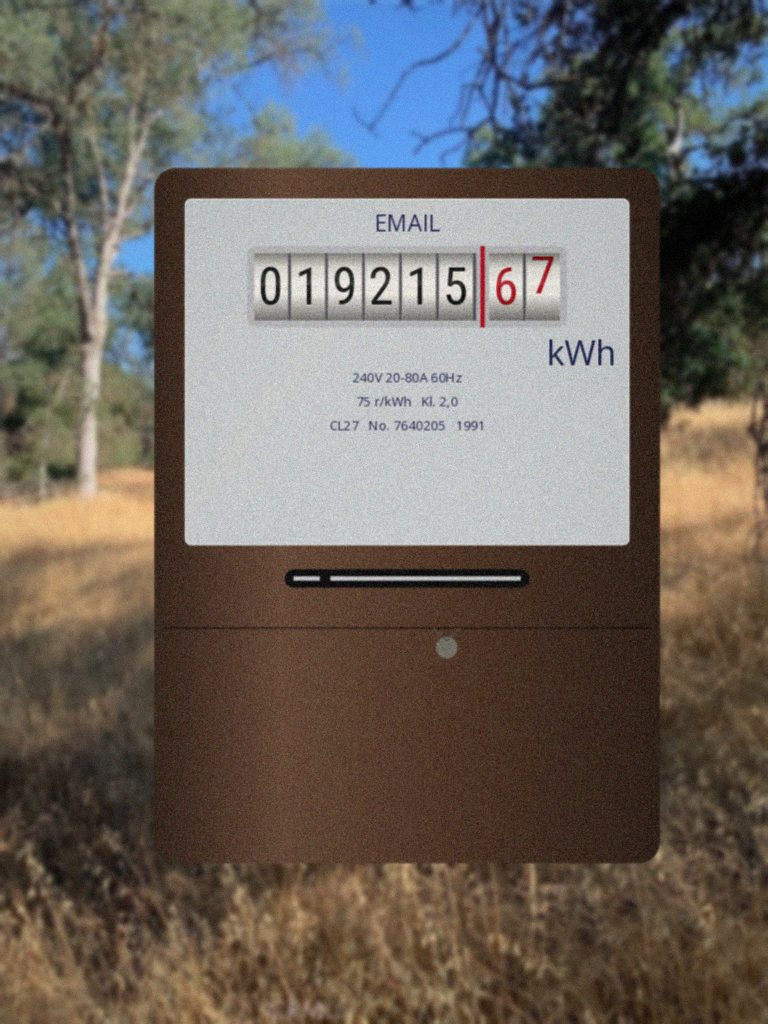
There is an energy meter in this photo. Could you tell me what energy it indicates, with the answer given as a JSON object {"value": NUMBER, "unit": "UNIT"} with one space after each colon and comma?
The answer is {"value": 19215.67, "unit": "kWh"}
